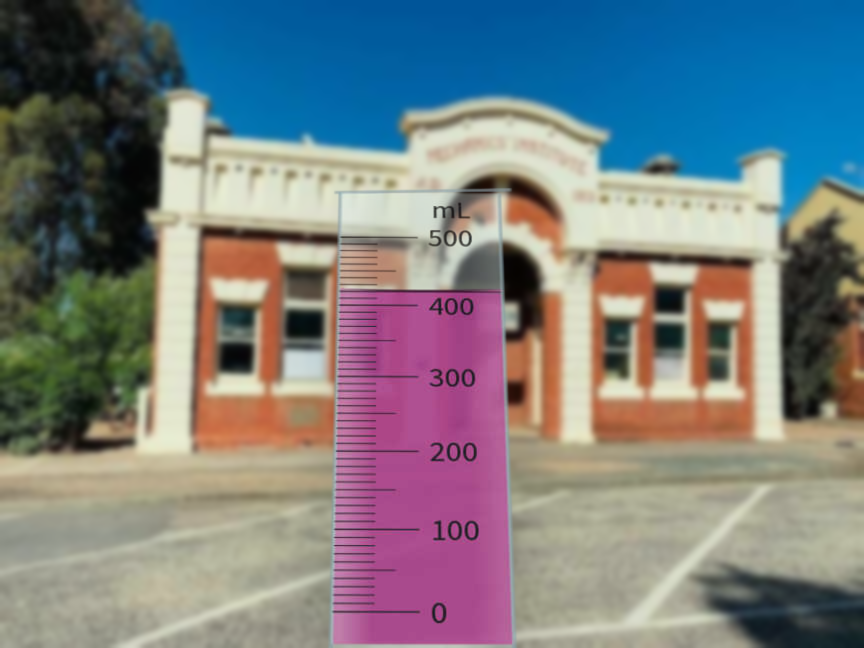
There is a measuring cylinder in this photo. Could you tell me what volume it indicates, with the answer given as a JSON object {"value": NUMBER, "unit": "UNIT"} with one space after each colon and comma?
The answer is {"value": 420, "unit": "mL"}
